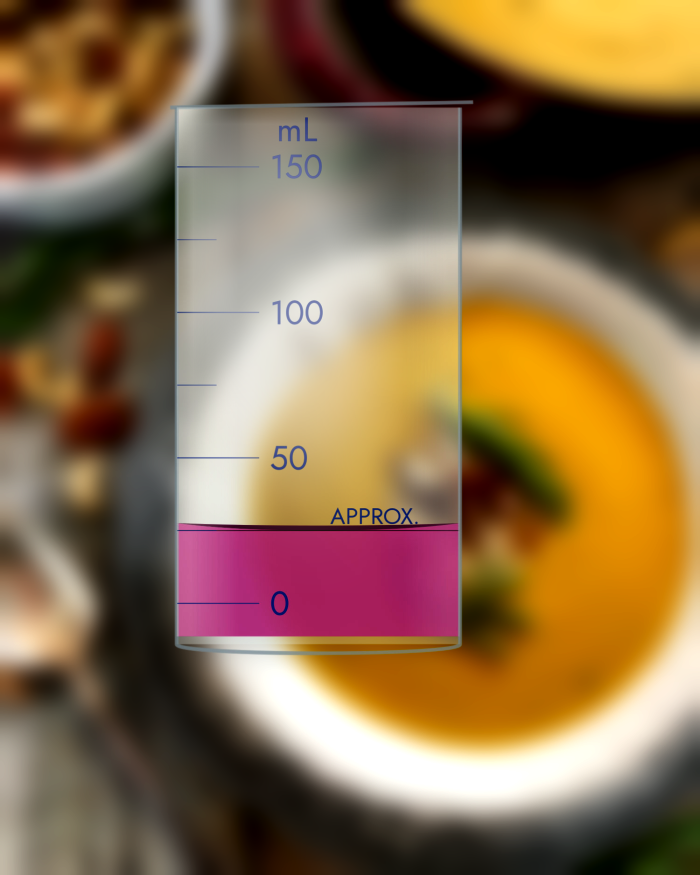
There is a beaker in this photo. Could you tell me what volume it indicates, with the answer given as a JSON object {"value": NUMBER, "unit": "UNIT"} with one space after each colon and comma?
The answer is {"value": 25, "unit": "mL"}
